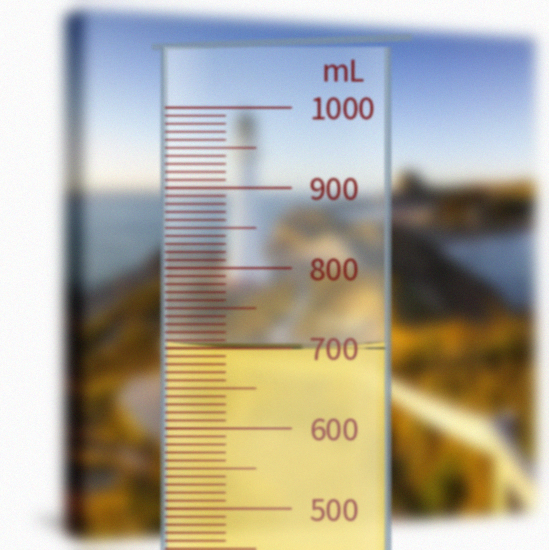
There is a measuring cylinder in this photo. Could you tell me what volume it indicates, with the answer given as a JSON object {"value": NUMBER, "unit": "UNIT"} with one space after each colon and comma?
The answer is {"value": 700, "unit": "mL"}
